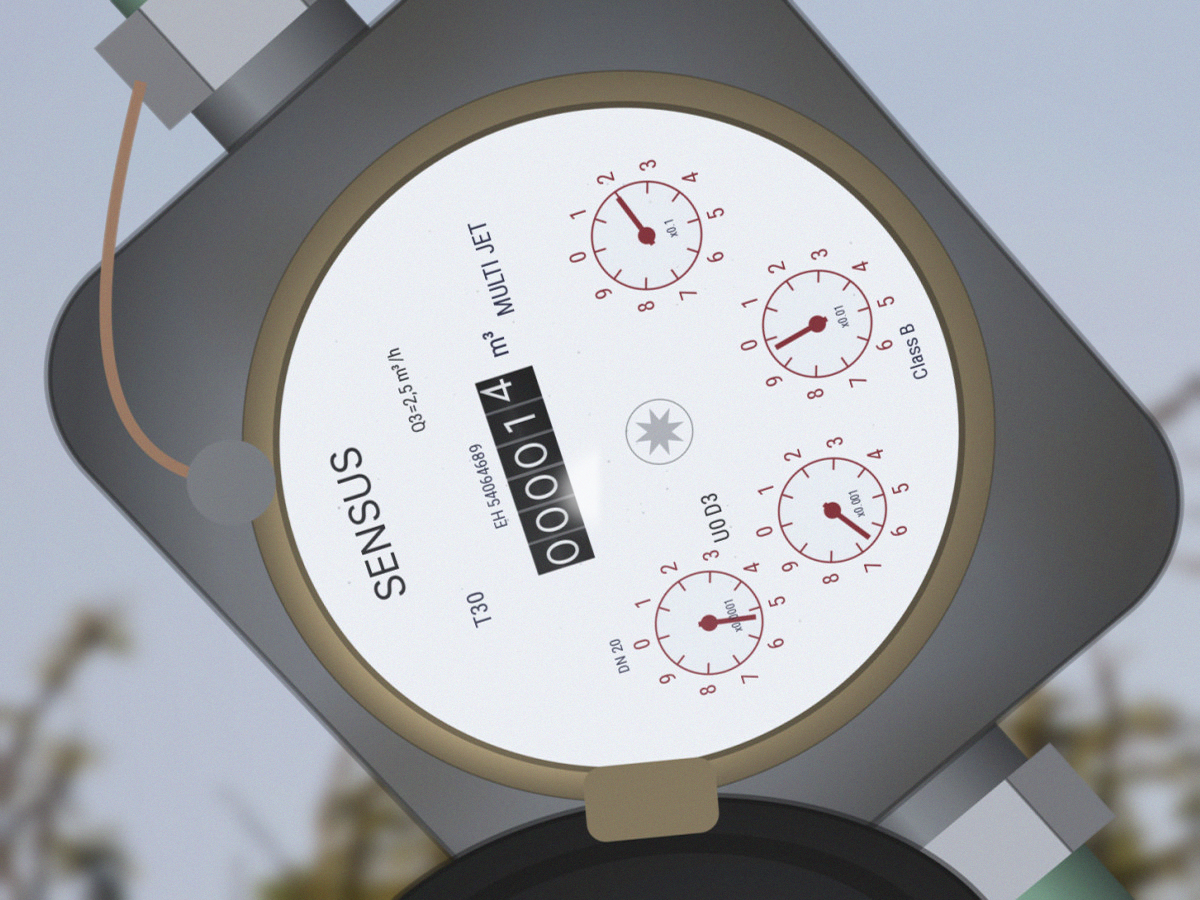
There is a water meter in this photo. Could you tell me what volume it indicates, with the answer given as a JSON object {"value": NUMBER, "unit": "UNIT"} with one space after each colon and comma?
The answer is {"value": 14.1965, "unit": "m³"}
